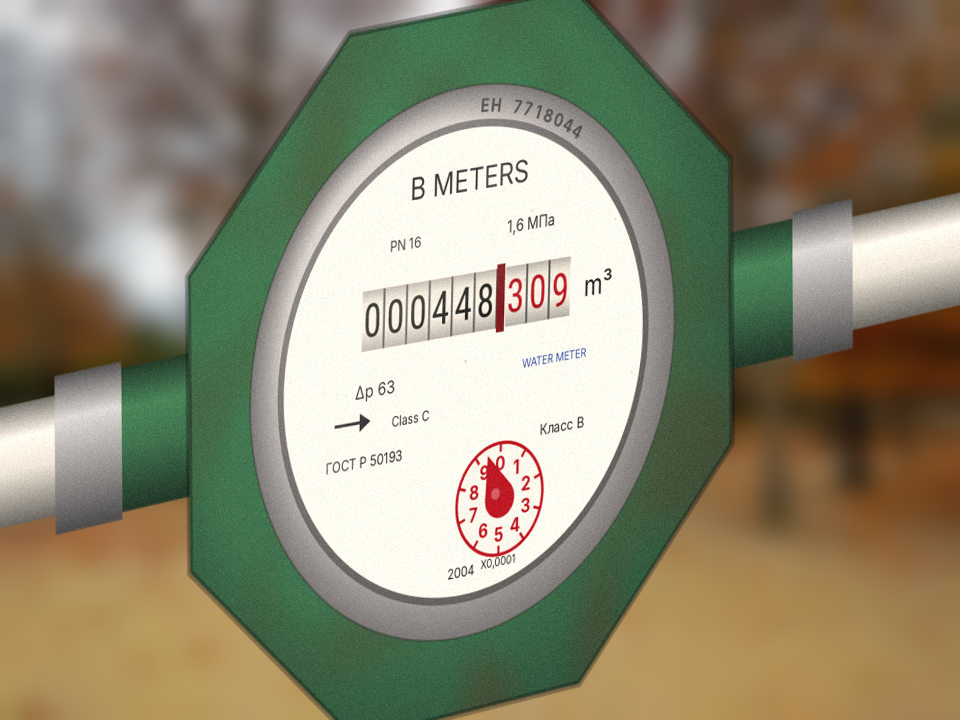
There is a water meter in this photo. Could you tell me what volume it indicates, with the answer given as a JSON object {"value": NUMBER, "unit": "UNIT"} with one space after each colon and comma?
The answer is {"value": 448.3089, "unit": "m³"}
